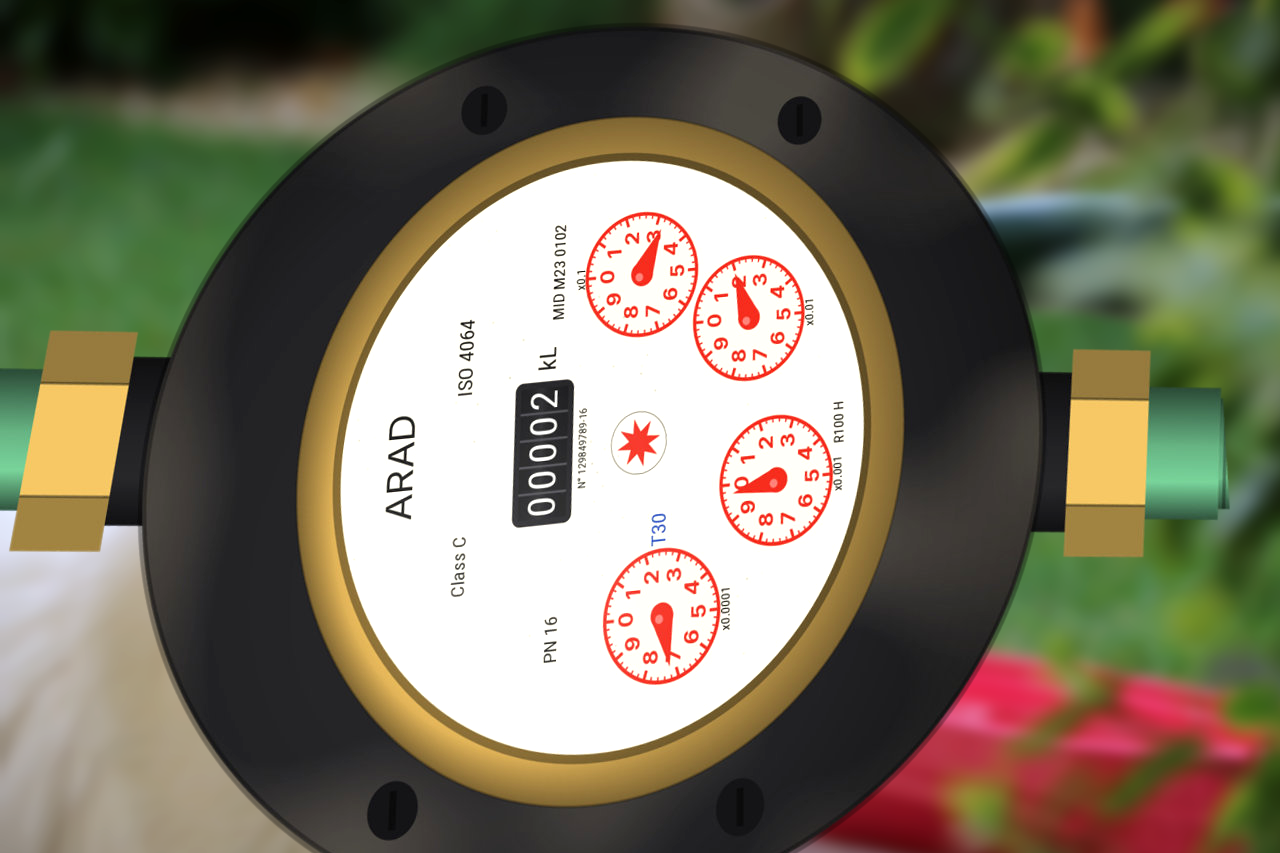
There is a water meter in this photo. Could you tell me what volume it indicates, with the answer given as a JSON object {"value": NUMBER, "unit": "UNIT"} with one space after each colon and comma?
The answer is {"value": 2.3197, "unit": "kL"}
